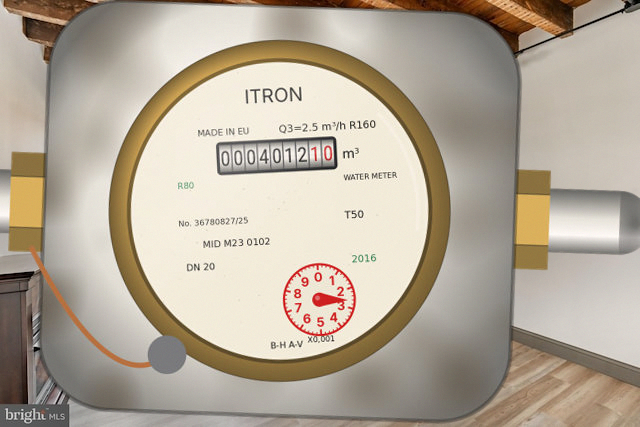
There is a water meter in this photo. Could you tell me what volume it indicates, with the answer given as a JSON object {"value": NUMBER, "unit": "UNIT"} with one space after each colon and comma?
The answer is {"value": 4012.102, "unit": "m³"}
